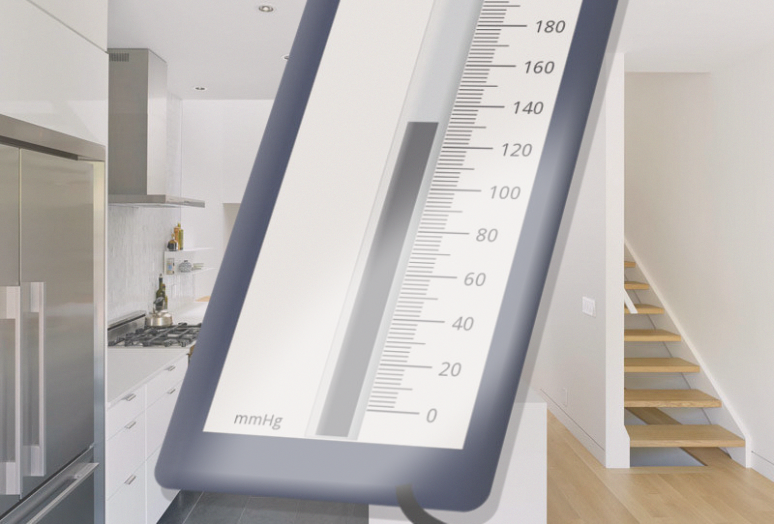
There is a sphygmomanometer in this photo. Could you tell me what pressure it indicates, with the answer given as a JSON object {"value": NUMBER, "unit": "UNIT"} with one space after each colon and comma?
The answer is {"value": 132, "unit": "mmHg"}
